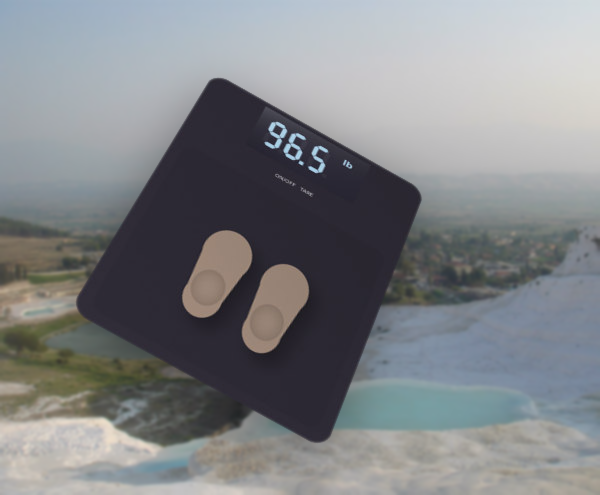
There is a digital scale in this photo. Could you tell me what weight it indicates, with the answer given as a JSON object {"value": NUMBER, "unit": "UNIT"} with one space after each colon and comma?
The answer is {"value": 96.5, "unit": "lb"}
